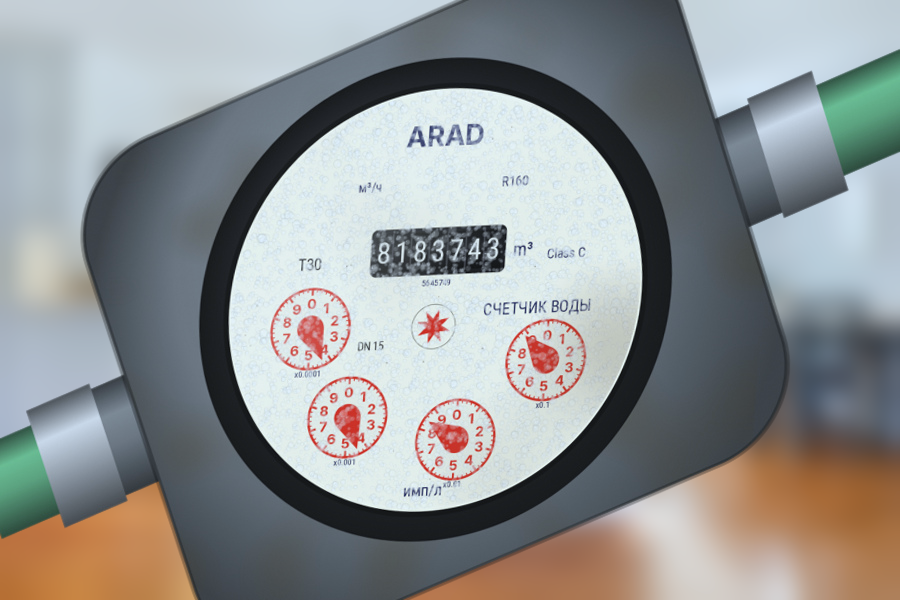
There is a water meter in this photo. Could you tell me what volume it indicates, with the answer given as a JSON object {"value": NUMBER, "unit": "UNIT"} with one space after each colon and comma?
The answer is {"value": 8183743.8844, "unit": "m³"}
